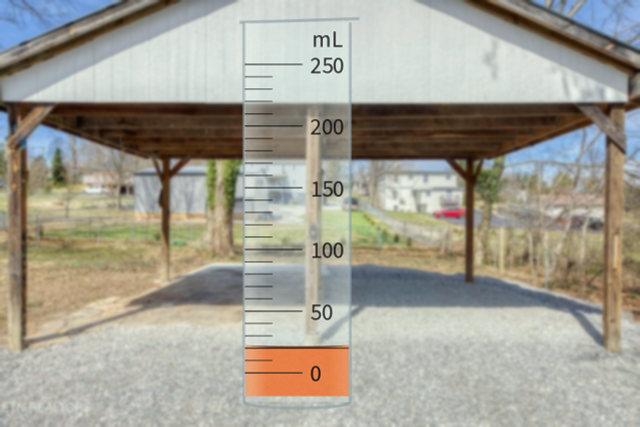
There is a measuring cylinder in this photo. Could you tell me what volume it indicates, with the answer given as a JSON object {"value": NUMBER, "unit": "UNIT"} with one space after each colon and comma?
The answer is {"value": 20, "unit": "mL"}
